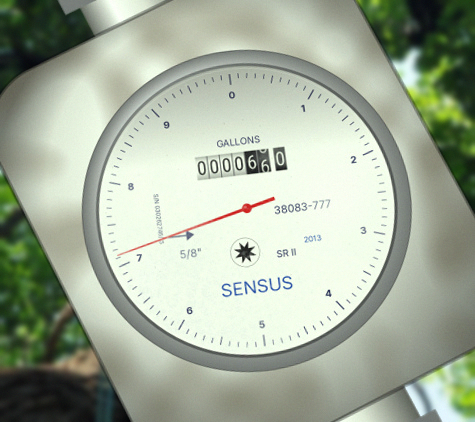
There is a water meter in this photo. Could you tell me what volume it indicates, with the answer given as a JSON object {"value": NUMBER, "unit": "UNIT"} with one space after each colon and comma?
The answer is {"value": 657.1, "unit": "gal"}
